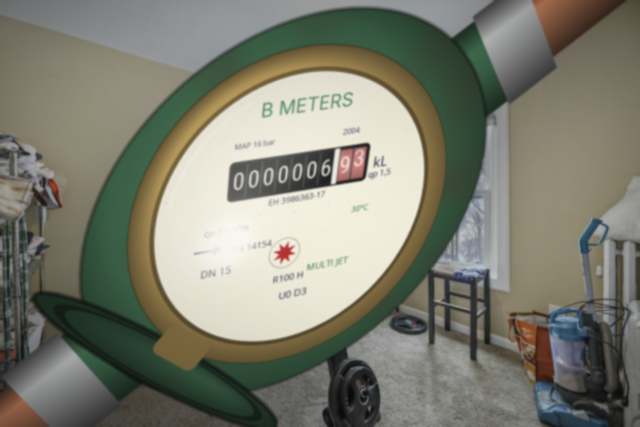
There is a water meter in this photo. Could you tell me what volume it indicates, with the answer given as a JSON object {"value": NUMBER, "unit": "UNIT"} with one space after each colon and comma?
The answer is {"value": 6.93, "unit": "kL"}
